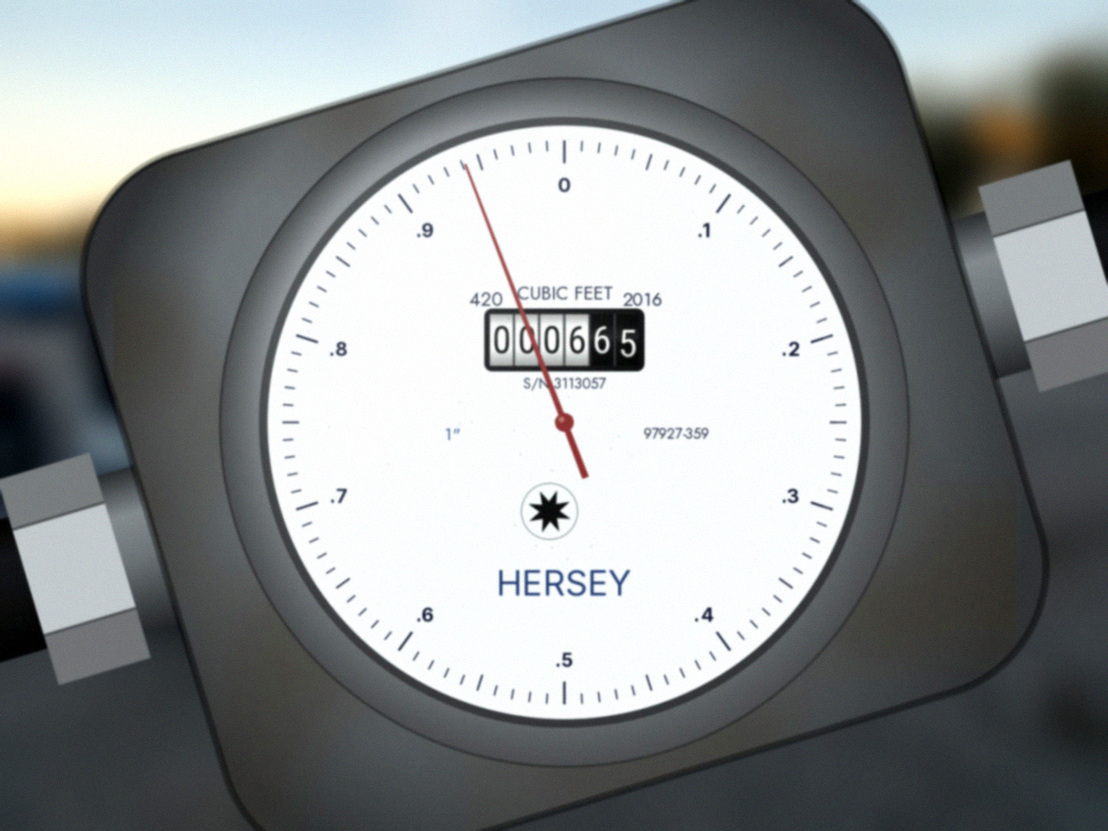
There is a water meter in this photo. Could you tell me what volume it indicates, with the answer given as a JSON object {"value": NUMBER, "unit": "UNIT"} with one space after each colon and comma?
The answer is {"value": 664.94, "unit": "ft³"}
